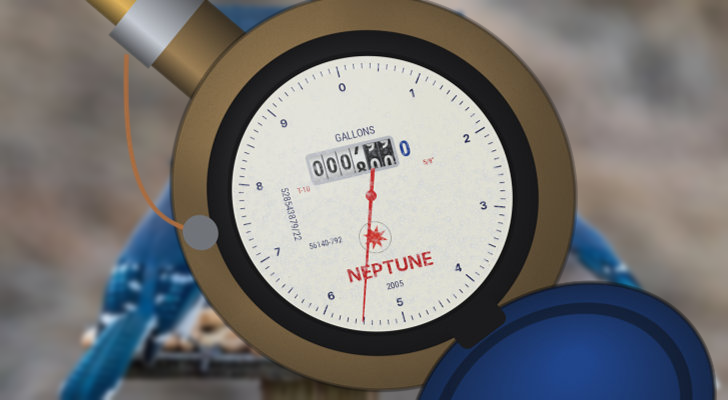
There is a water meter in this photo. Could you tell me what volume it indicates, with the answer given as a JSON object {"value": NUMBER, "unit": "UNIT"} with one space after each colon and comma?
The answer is {"value": 7995.5, "unit": "gal"}
